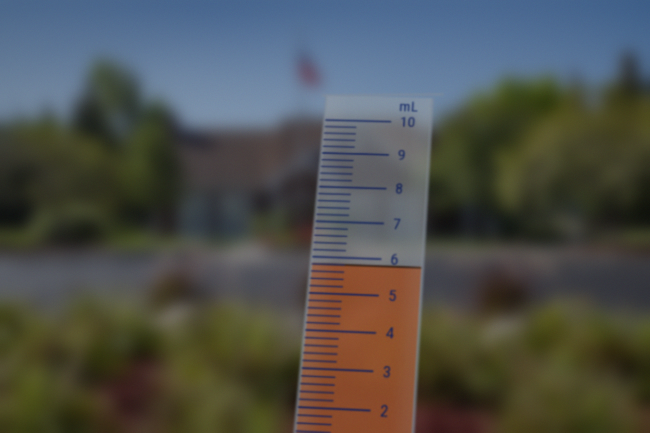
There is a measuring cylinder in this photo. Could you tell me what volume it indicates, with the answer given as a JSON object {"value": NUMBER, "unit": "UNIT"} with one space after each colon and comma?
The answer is {"value": 5.8, "unit": "mL"}
